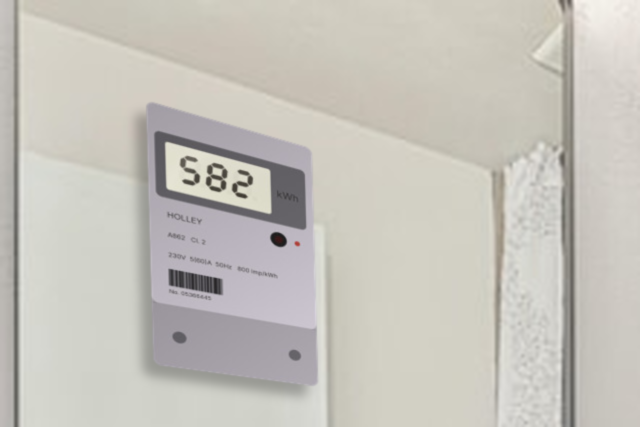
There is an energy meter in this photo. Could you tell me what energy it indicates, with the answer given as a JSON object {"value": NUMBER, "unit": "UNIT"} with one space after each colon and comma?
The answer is {"value": 582, "unit": "kWh"}
